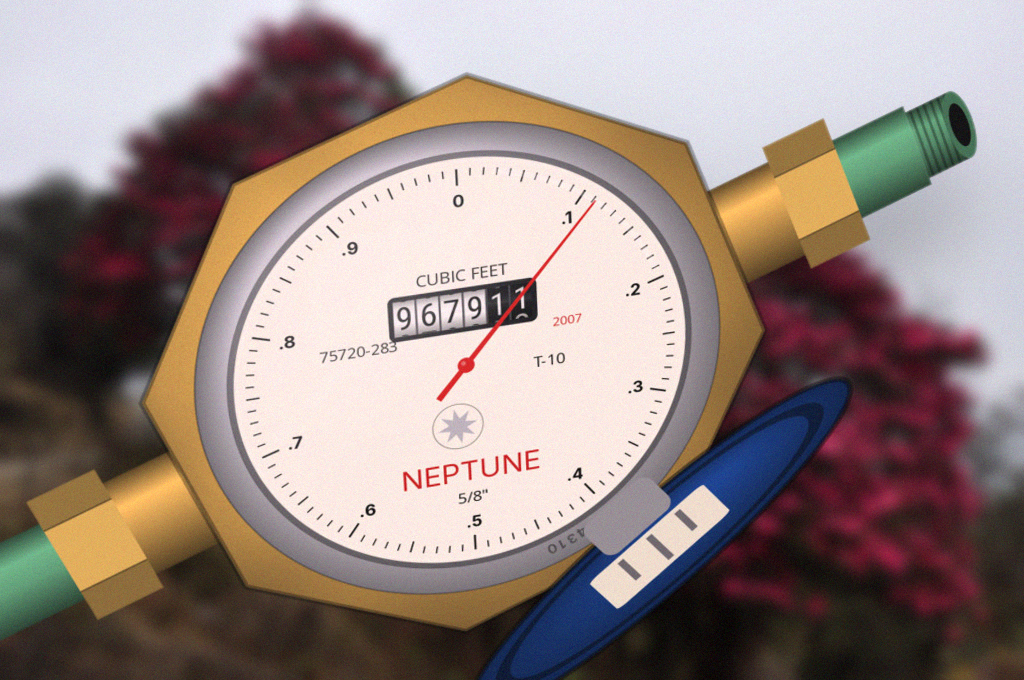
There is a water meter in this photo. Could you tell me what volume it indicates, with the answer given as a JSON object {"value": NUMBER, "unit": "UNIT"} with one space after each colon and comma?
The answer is {"value": 967911.11, "unit": "ft³"}
